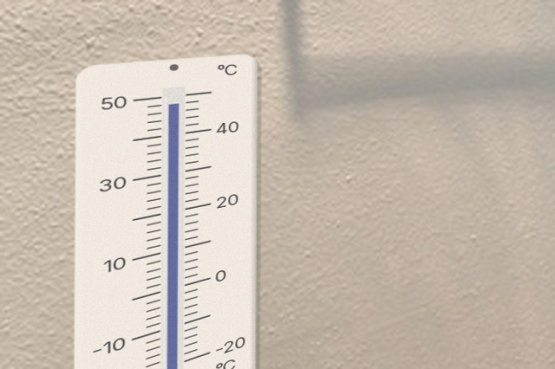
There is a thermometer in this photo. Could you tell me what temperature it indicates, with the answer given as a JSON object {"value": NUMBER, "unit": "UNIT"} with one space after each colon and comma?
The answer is {"value": 48, "unit": "°C"}
